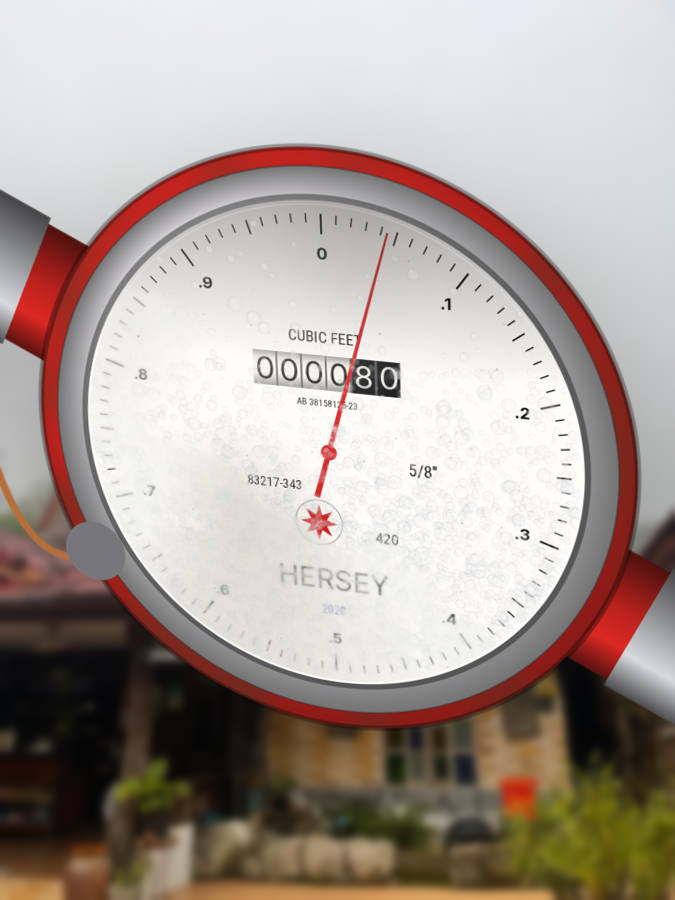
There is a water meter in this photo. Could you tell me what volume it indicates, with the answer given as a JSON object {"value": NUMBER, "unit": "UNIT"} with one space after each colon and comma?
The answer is {"value": 80.04, "unit": "ft³"}
